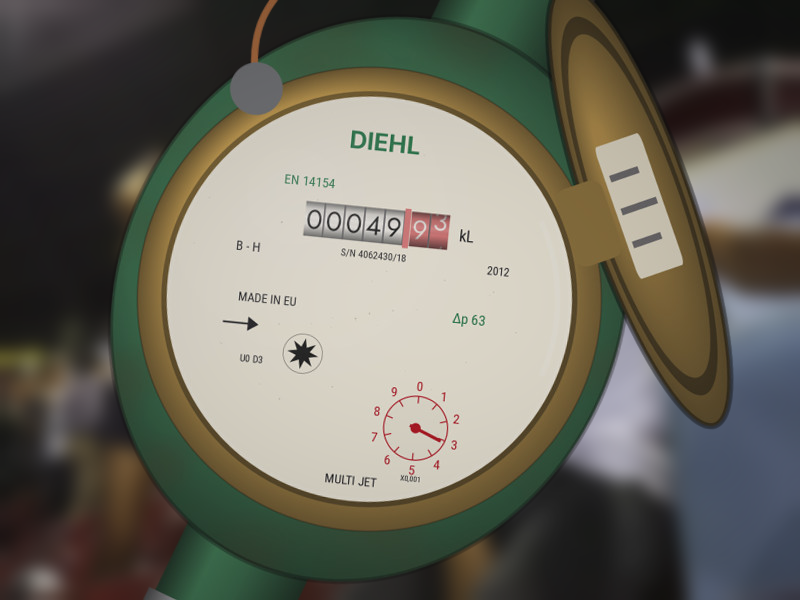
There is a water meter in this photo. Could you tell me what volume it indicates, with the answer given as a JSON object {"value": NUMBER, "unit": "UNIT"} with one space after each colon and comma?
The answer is {"value": 49.933, "unit": "kL"}
